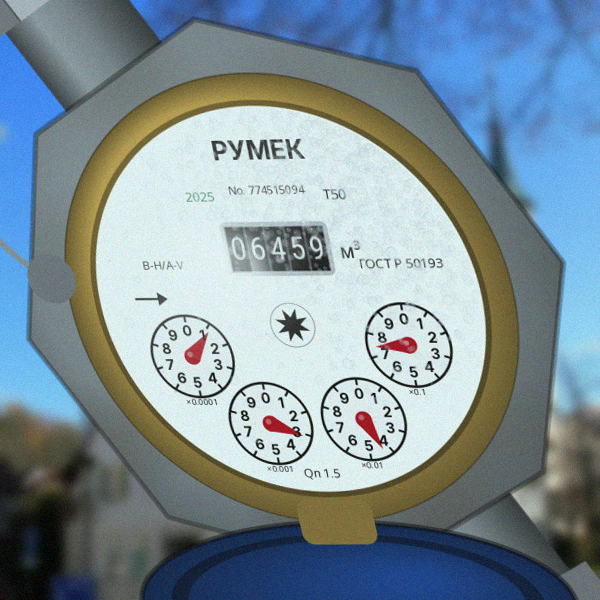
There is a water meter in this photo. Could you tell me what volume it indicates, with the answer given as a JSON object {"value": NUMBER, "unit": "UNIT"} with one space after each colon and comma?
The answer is {"value": 6459.7431, "unit": "m³"}
